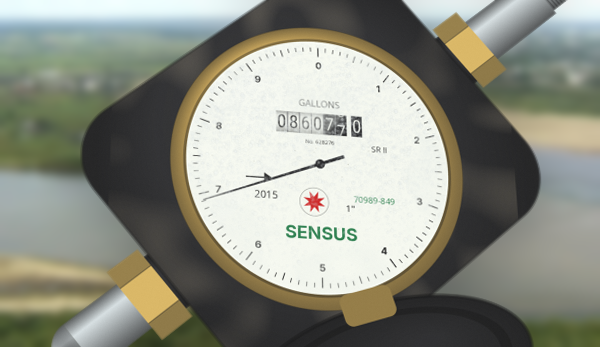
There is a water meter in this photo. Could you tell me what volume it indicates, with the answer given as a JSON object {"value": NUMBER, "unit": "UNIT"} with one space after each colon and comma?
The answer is {"value": 860766.9, "unit": "gal"}
